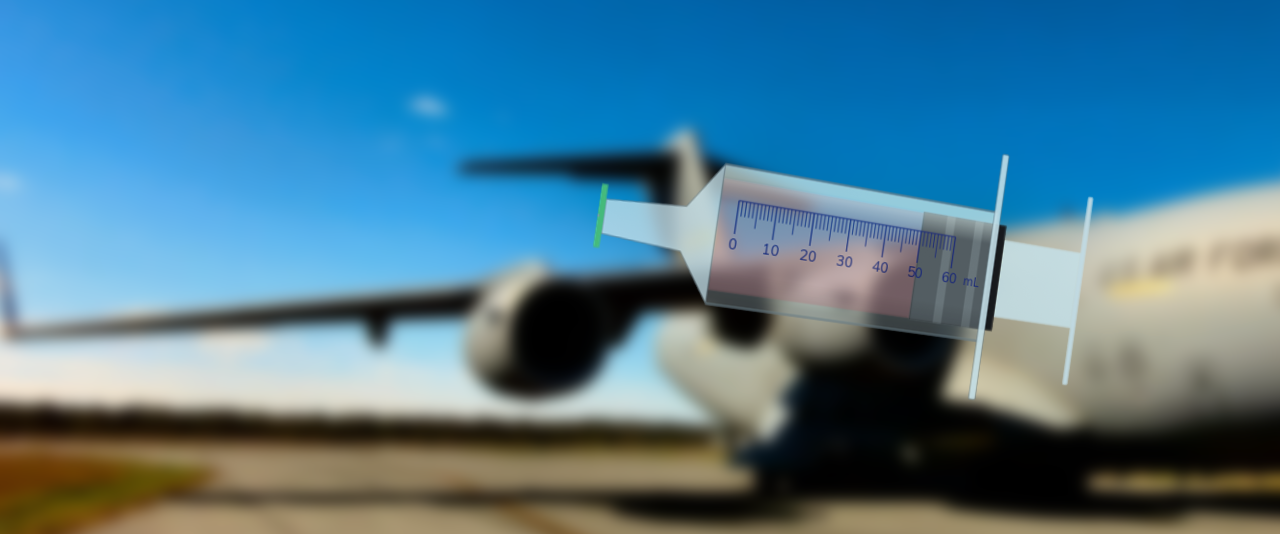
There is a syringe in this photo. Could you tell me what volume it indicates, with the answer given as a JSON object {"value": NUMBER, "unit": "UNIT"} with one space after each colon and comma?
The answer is {"value": 50, "unit": "mL"}
